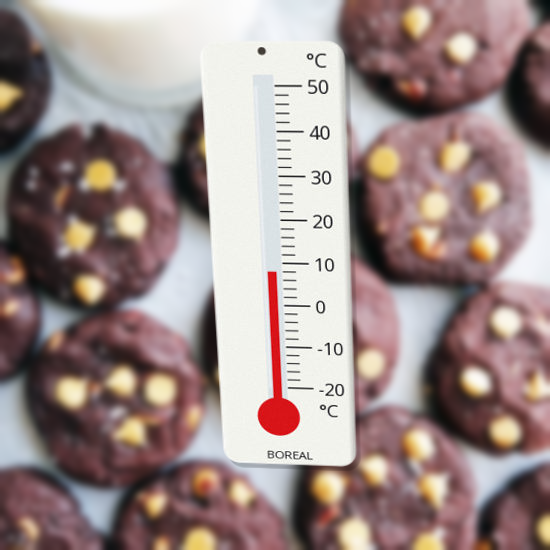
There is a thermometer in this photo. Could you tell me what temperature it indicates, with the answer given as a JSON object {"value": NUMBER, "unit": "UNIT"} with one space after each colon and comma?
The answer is {"value": 8, "unit": "°C"}
